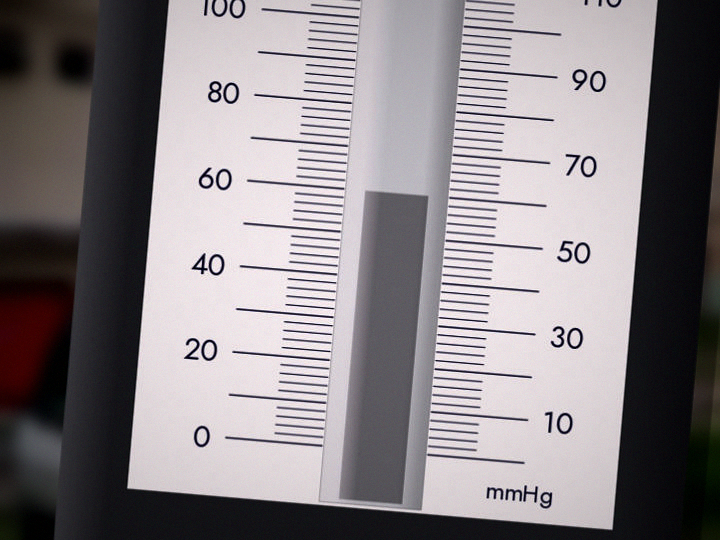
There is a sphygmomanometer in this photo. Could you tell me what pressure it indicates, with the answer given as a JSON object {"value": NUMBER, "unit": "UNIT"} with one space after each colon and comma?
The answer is {"value": 60, "unit": "mmHg"}
